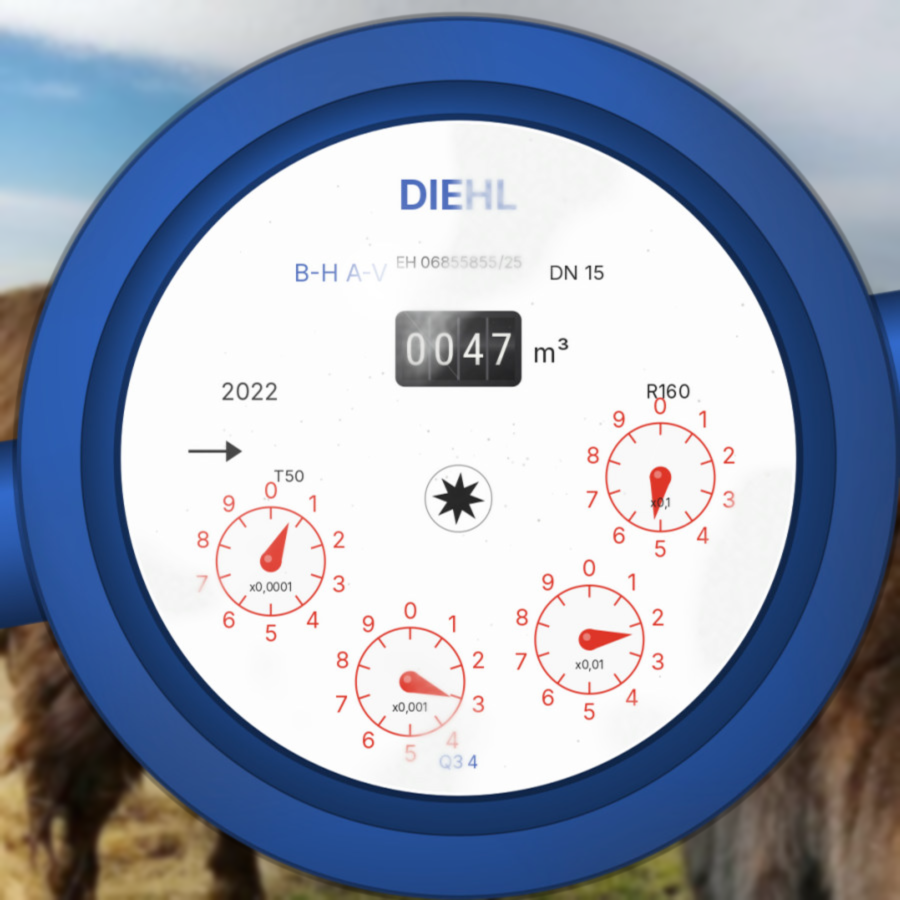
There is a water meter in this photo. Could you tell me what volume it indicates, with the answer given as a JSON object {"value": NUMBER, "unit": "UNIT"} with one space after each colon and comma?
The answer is {"value": 47.5230, "unit": "m³"}
